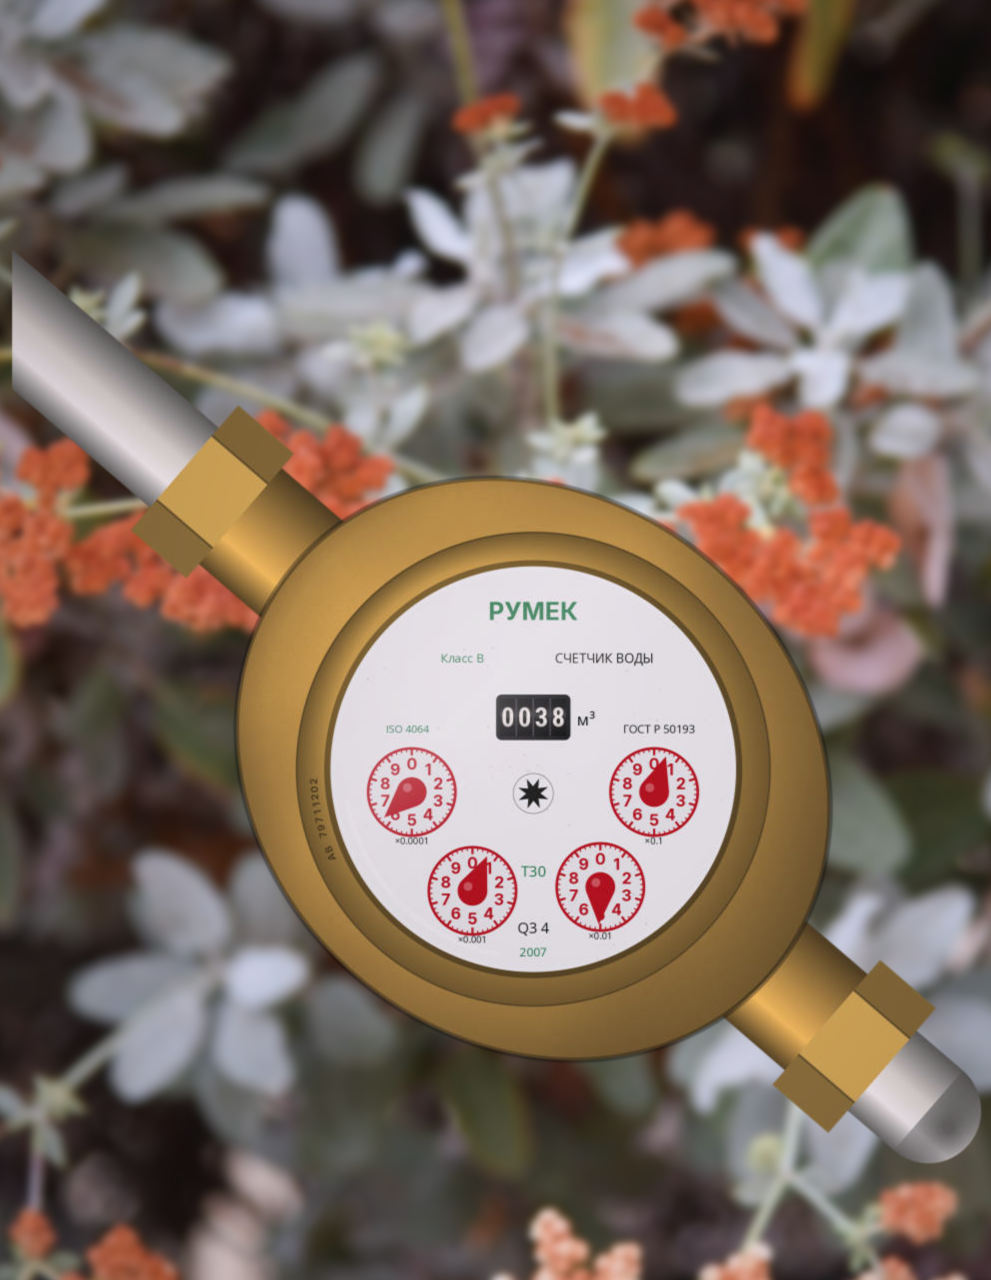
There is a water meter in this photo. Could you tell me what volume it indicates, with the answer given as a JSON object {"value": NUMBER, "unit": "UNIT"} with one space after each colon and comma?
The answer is {"value": 38.0506, "unit": "m³"}
